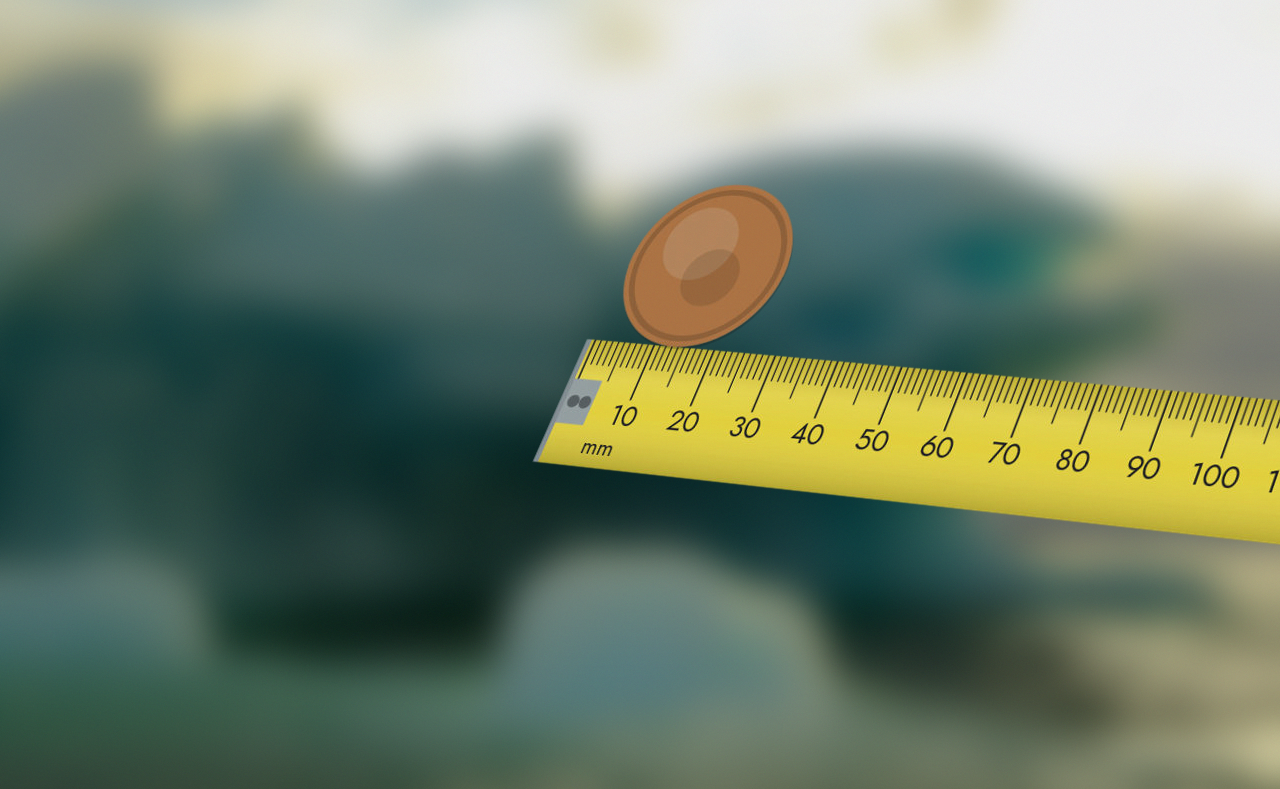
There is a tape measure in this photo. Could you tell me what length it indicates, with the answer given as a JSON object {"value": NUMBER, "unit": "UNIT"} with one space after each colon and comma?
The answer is {"value": 26, "unit": "mm"}
